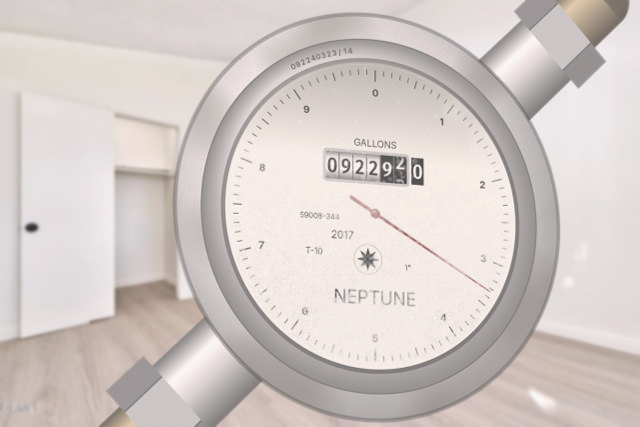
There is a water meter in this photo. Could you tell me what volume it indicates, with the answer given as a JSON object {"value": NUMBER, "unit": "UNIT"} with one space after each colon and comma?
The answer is {"value": 922923.3, "unit": "gal"}
